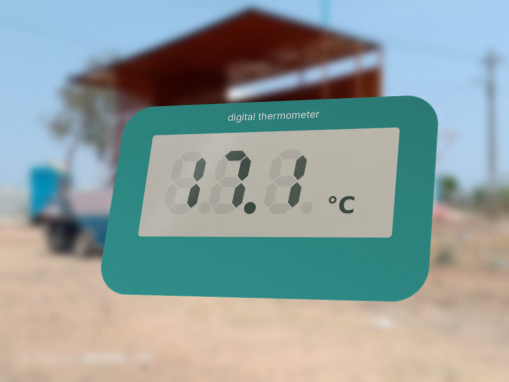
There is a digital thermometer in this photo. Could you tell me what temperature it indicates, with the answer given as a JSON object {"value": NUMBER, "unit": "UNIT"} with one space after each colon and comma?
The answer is {"value": 17.1, "unit": "°C"}
